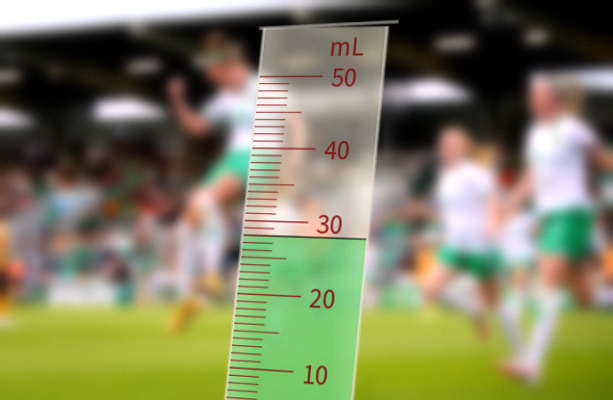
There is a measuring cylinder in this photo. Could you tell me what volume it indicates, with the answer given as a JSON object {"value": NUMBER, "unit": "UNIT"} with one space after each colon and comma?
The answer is {"value": 28, "unit": "mL"}
